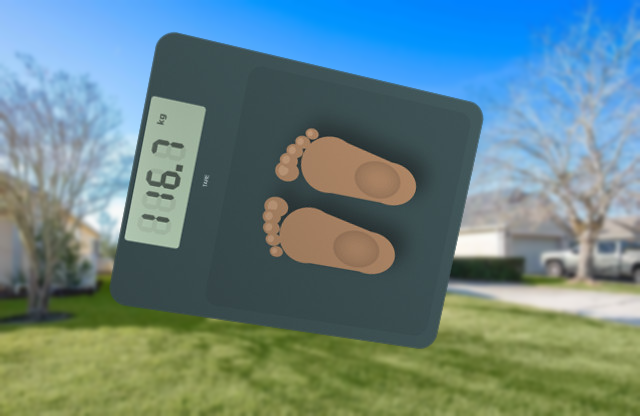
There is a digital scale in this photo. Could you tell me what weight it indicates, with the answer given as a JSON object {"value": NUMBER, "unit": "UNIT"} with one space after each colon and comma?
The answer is {"value": 116.7, "unit": "kg"}
